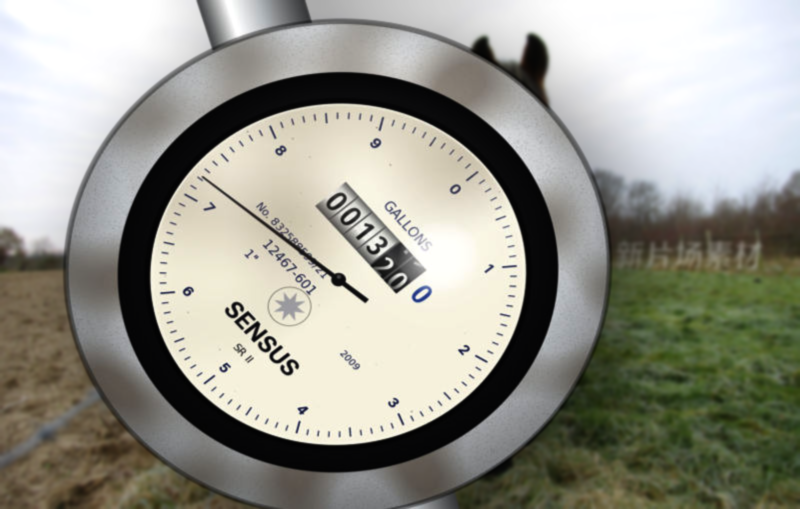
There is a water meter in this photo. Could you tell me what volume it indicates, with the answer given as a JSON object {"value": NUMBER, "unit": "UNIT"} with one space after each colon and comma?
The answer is {"value": 13197.2, "unit": "gal"}
